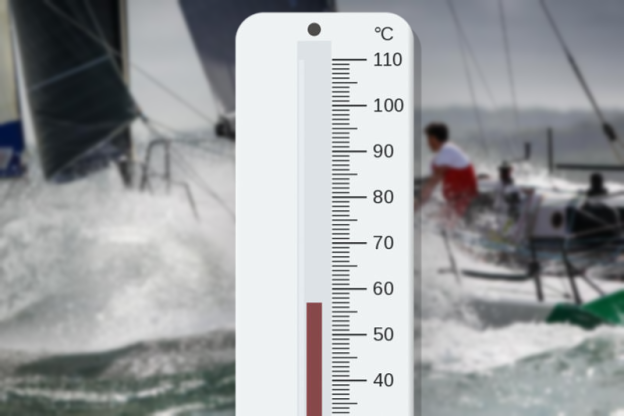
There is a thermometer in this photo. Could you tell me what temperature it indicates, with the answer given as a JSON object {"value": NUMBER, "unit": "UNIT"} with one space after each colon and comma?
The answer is {"value": 57, "unit": "°C"}
